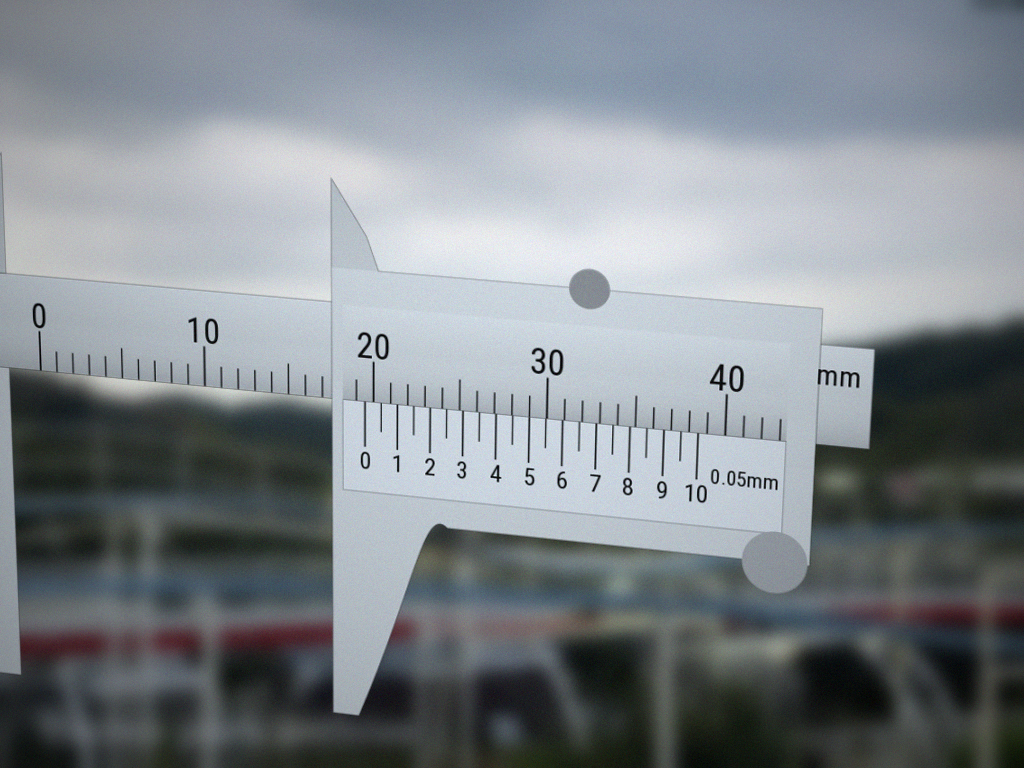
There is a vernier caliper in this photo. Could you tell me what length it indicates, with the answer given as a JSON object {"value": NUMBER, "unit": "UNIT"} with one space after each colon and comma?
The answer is {"value": 19.5, "unit": "mm"}
